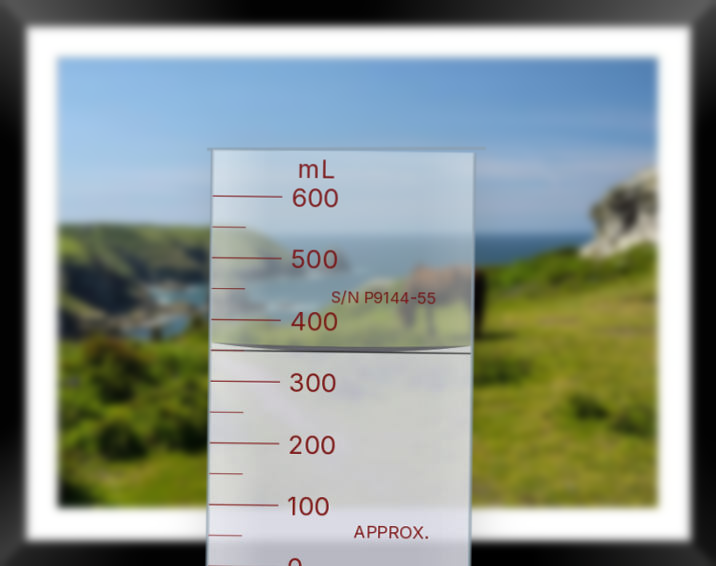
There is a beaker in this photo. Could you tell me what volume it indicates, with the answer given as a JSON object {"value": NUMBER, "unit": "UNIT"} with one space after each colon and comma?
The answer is {"value": 350, "unit": "mL"}
